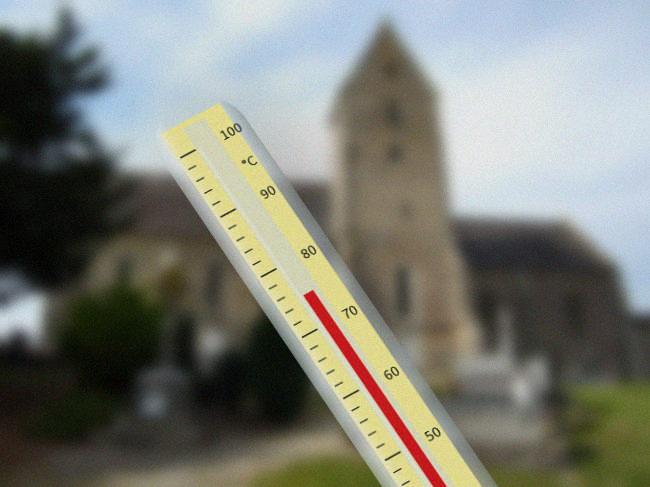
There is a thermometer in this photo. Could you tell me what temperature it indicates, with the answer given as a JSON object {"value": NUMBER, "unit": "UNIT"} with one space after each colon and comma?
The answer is {"value": 75, "unit": "°C"}
